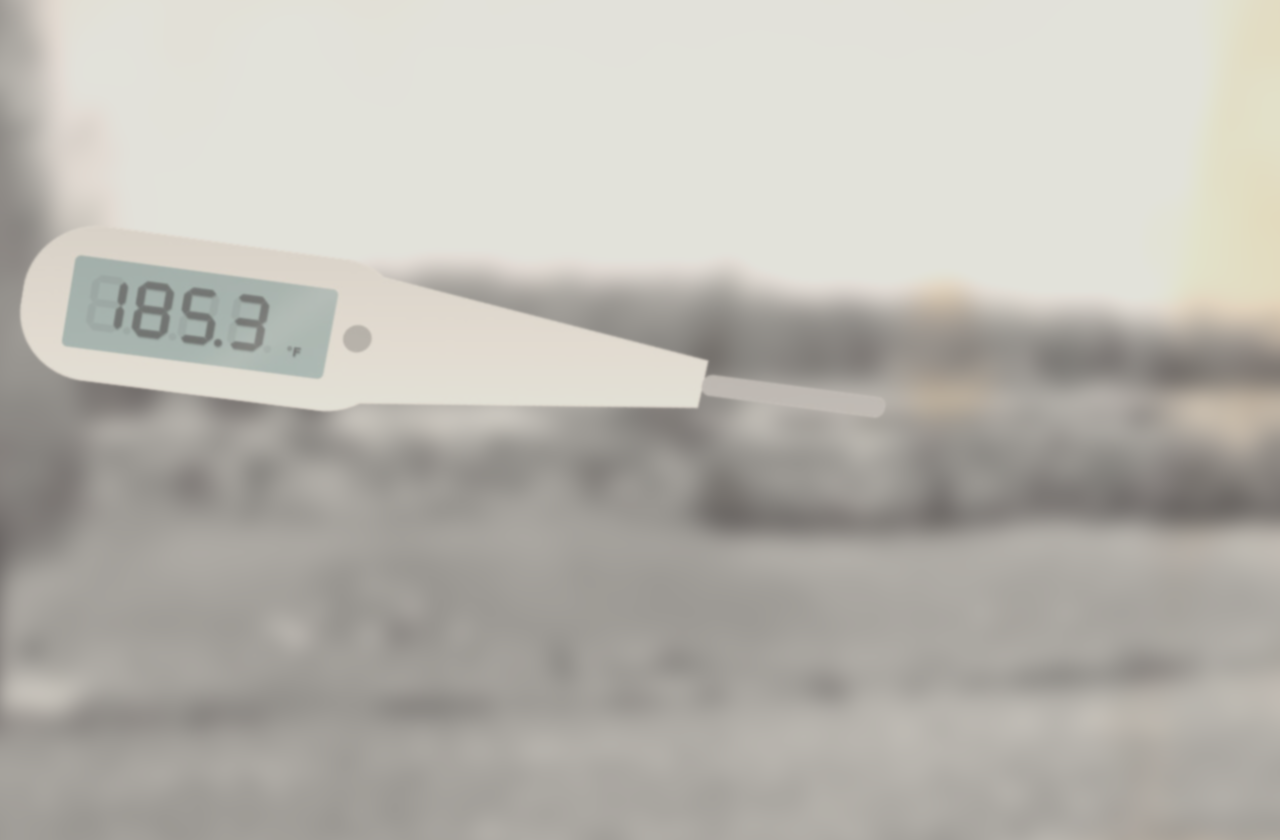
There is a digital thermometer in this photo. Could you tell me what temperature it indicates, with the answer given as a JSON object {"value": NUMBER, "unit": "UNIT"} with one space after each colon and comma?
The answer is {"value": 185.3, "unit": "°F"}
